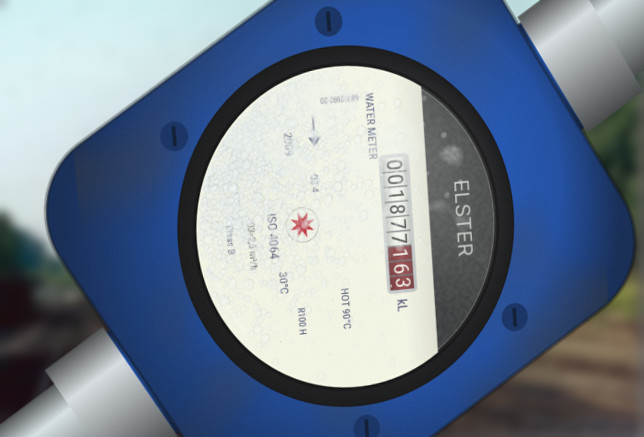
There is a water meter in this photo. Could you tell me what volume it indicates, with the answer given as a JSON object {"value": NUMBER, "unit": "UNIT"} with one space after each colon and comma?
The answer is {"value": 1877.163, "unit": "kL"}
